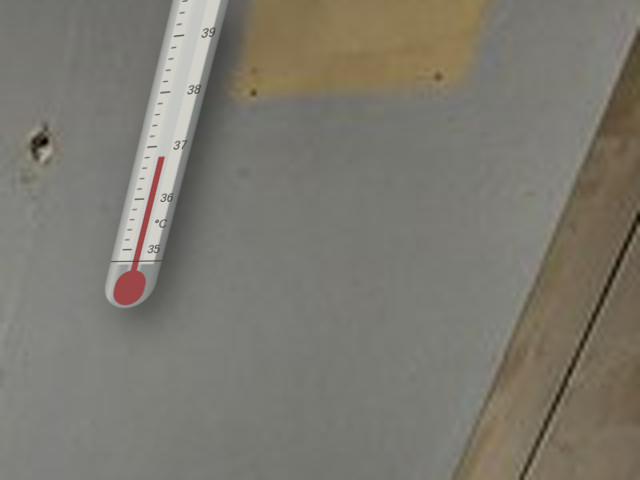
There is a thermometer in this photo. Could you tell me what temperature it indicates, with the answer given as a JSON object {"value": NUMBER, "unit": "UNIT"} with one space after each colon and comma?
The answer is {"value": 36.8, "unit": "°C"}
